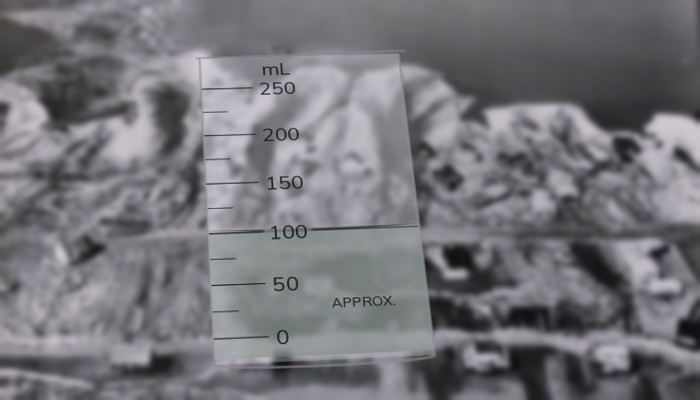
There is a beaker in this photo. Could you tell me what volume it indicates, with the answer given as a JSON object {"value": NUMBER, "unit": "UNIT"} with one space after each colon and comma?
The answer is {"value": 100, "unit": "mL"}
